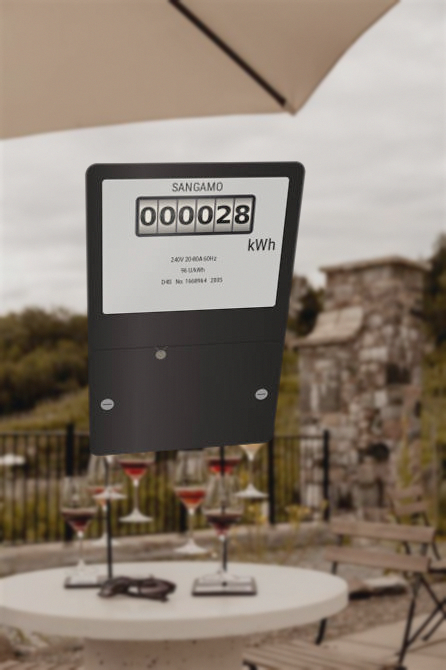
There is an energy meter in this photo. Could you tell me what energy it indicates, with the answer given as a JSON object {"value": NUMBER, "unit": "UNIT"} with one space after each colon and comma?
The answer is {"value": 28, "unit": "kWh"}
